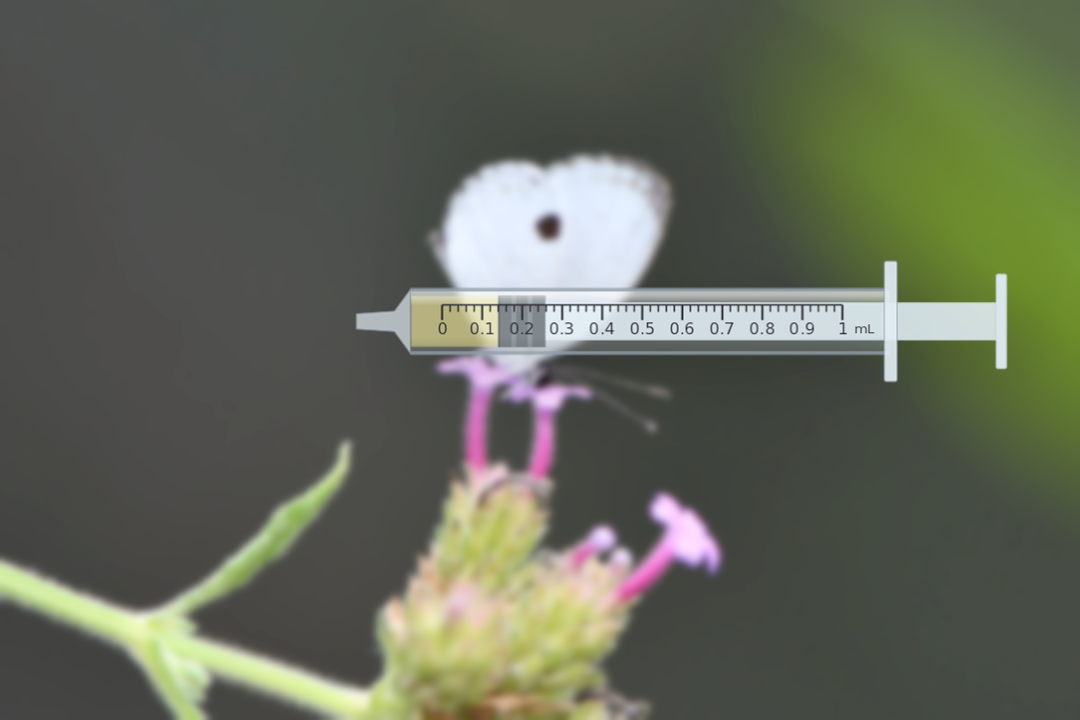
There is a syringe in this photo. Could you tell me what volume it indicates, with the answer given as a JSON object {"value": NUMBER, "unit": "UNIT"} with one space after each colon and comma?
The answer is {"value": 0.14, "unit": "mL"}
